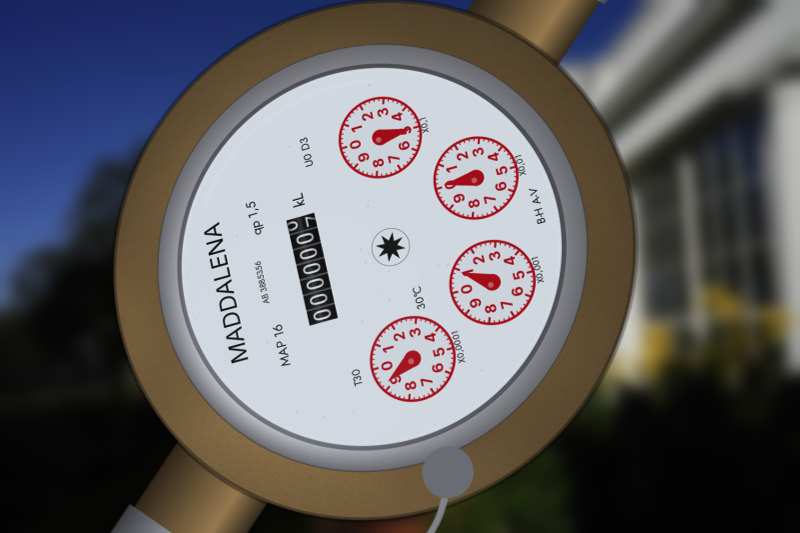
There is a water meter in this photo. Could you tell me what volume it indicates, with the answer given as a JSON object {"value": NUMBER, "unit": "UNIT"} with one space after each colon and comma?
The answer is {"value": 6.5009, "unit": "kL"}
